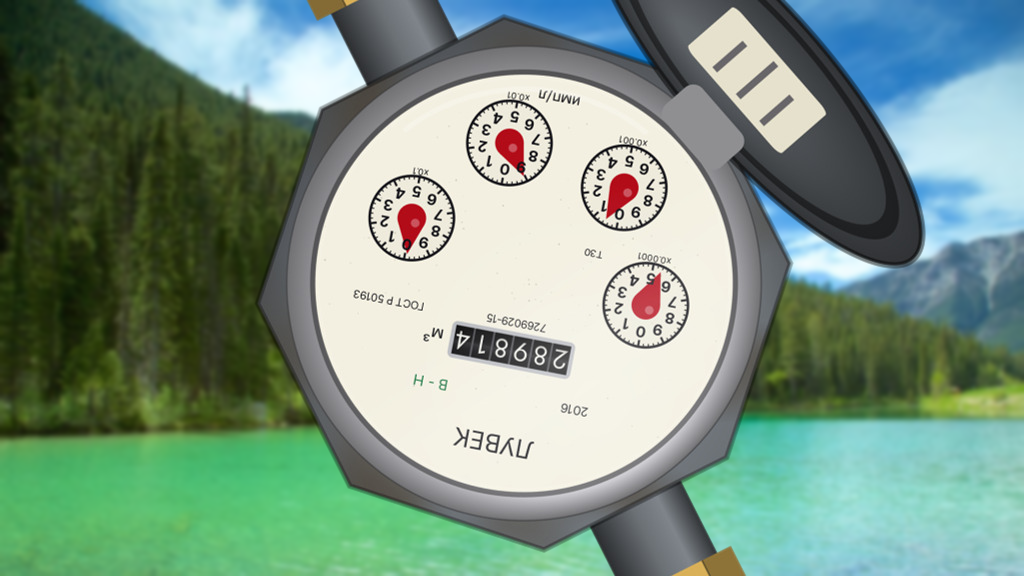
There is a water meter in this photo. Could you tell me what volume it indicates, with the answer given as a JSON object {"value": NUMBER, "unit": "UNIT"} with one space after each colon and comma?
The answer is {"value": 289813.9905, "unit": "m³"}
